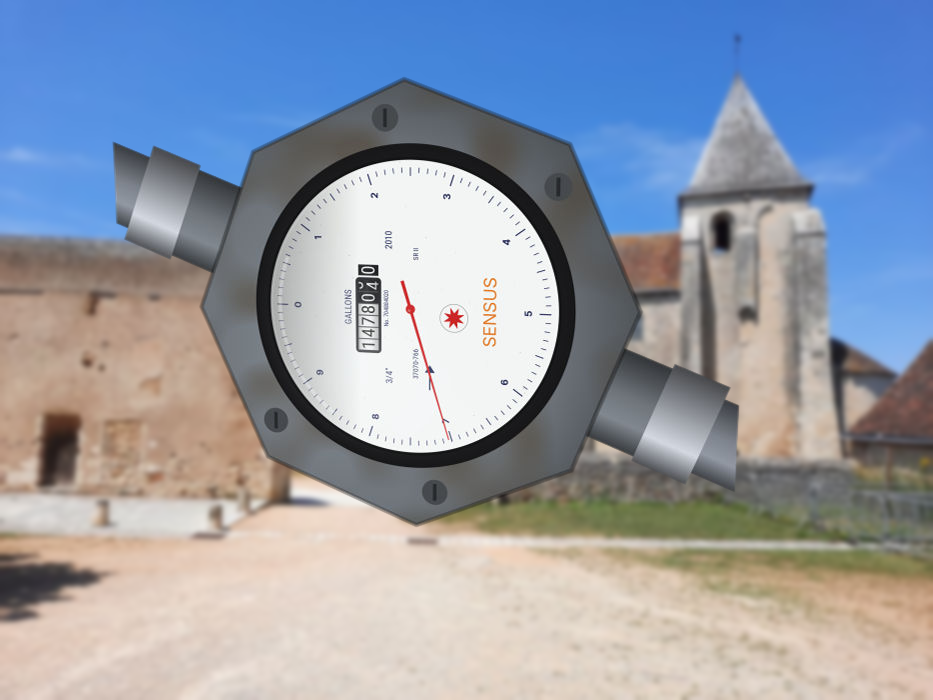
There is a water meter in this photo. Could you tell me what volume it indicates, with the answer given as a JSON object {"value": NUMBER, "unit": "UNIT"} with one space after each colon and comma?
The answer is {"value": 1478037.0, "unit": "gal"}
